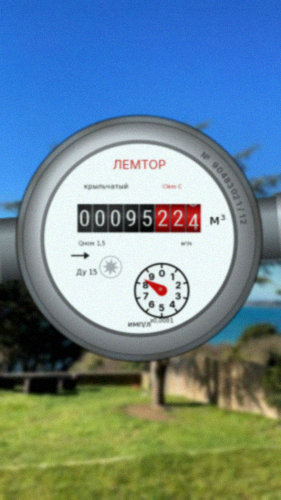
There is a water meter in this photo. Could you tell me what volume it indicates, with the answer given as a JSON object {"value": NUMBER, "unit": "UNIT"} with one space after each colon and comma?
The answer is {"value": 95.2238, "unit": "m³"}
